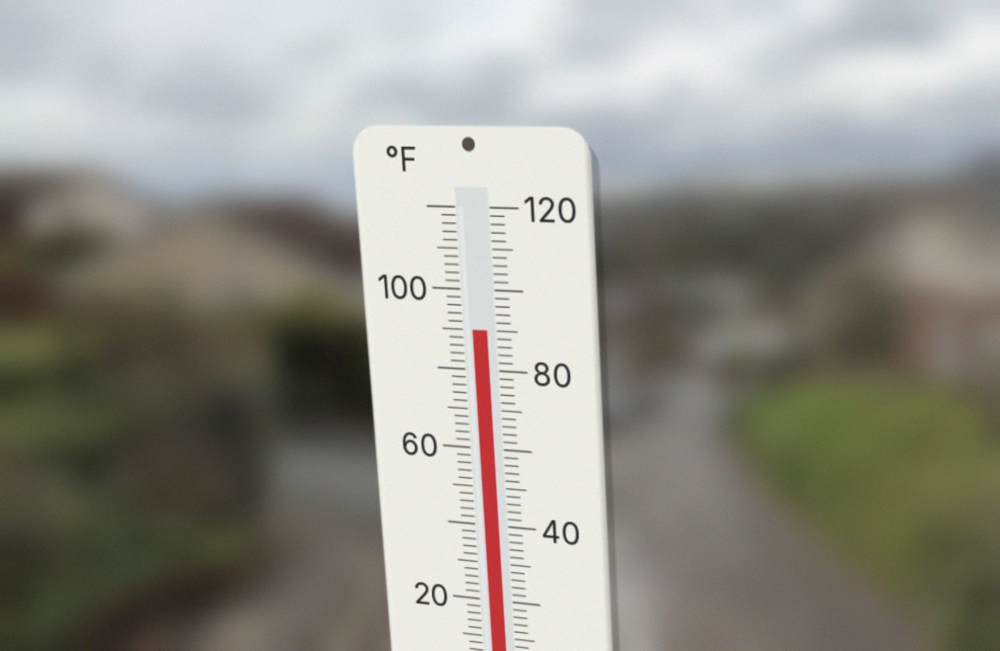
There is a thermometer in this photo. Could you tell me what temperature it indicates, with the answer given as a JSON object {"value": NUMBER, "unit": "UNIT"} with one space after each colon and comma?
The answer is {"value": 90, "unit": "°F"}
